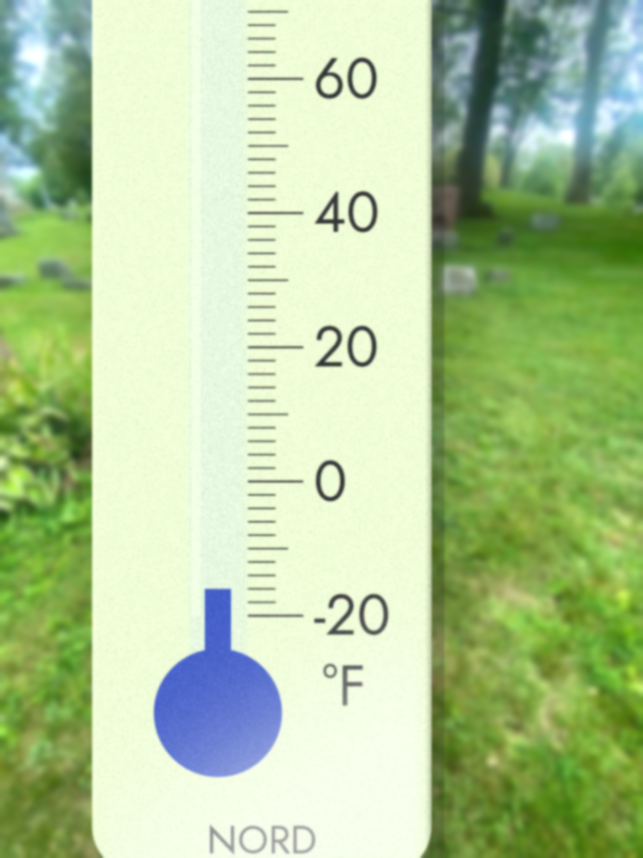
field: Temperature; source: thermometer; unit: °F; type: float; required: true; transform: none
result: -16 °F
